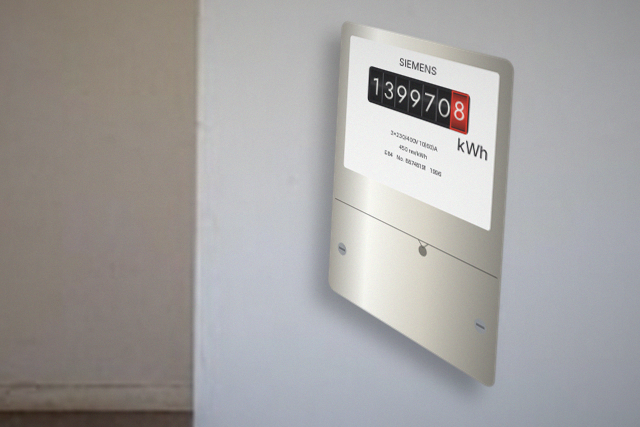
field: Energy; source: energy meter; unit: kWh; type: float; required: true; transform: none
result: 139970.8 kWh
